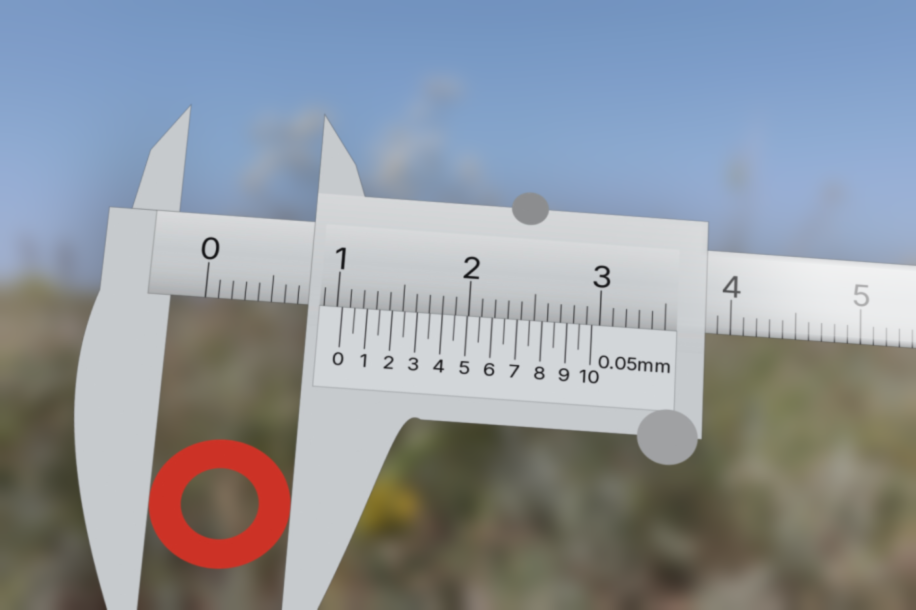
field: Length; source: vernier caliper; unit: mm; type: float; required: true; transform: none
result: 10.4 mm
